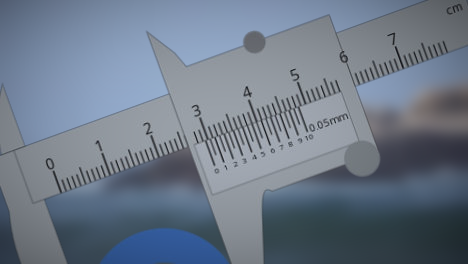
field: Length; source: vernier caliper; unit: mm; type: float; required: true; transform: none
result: 29.5 mm
